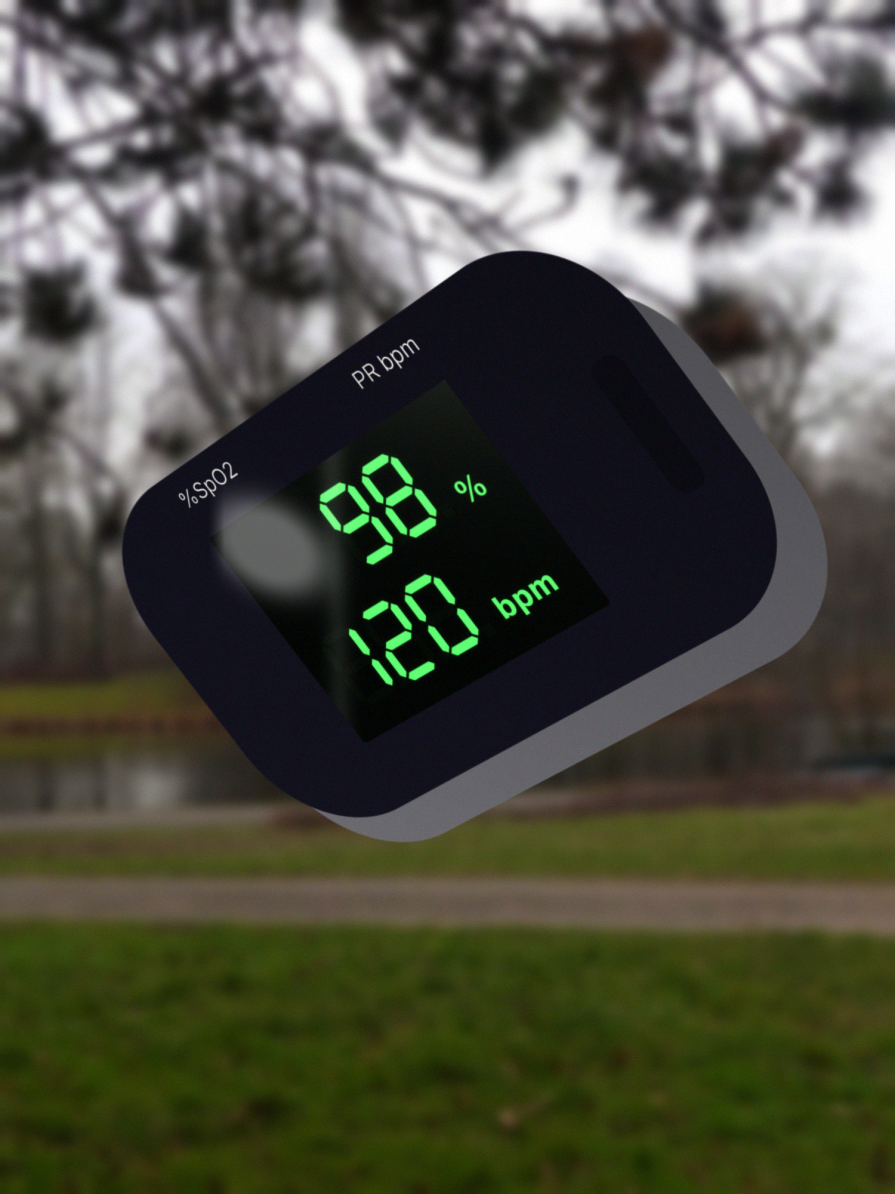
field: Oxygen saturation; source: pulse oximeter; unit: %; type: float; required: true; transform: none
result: 98 %
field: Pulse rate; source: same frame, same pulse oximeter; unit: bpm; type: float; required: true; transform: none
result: 120 bpm
